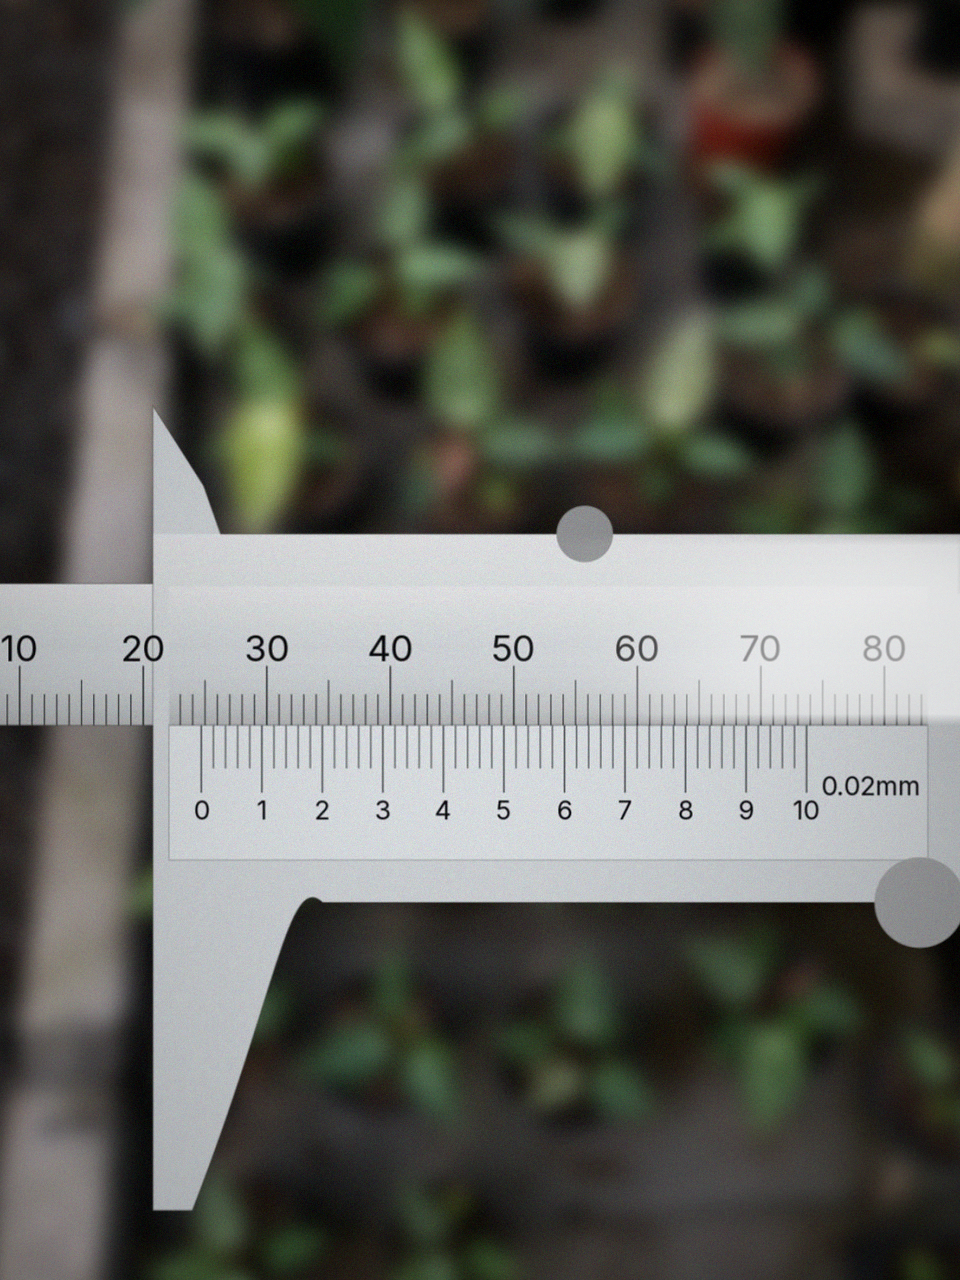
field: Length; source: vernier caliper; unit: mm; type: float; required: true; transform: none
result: 24.7 mm
